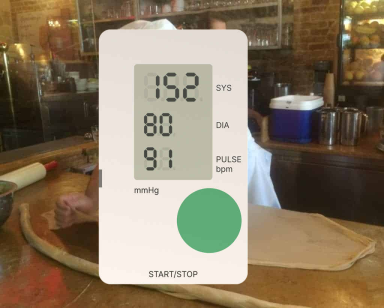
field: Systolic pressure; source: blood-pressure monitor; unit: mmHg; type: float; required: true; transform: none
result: 152 mmHg
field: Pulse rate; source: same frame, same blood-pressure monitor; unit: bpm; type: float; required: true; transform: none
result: 91 bpm
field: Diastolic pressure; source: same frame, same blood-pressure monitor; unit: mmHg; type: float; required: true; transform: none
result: 80 mmHg
